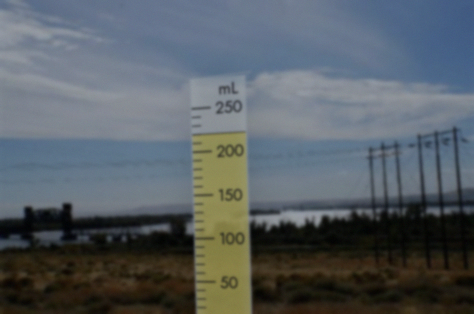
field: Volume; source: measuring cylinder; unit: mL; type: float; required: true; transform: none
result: 220 mL
